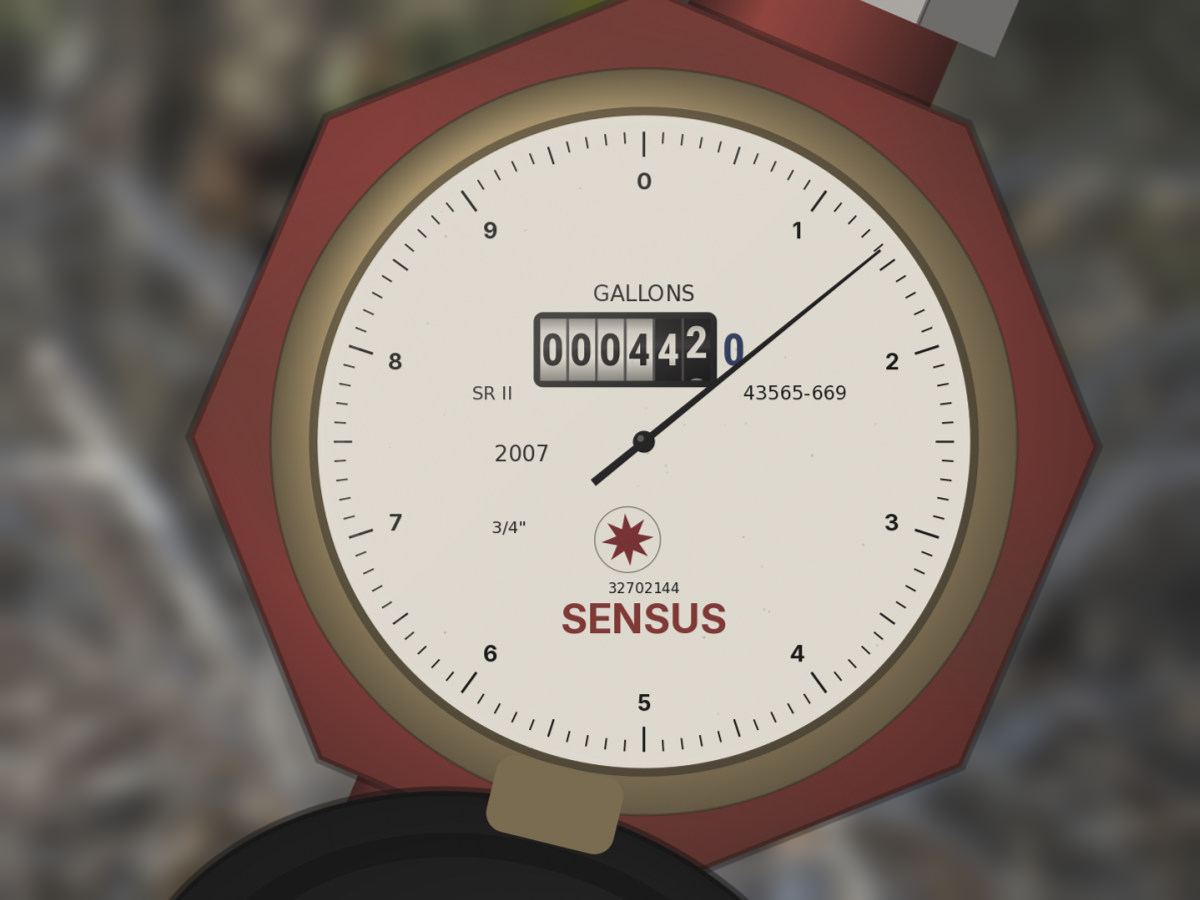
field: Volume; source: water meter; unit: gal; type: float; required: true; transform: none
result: 4421.4 gal
